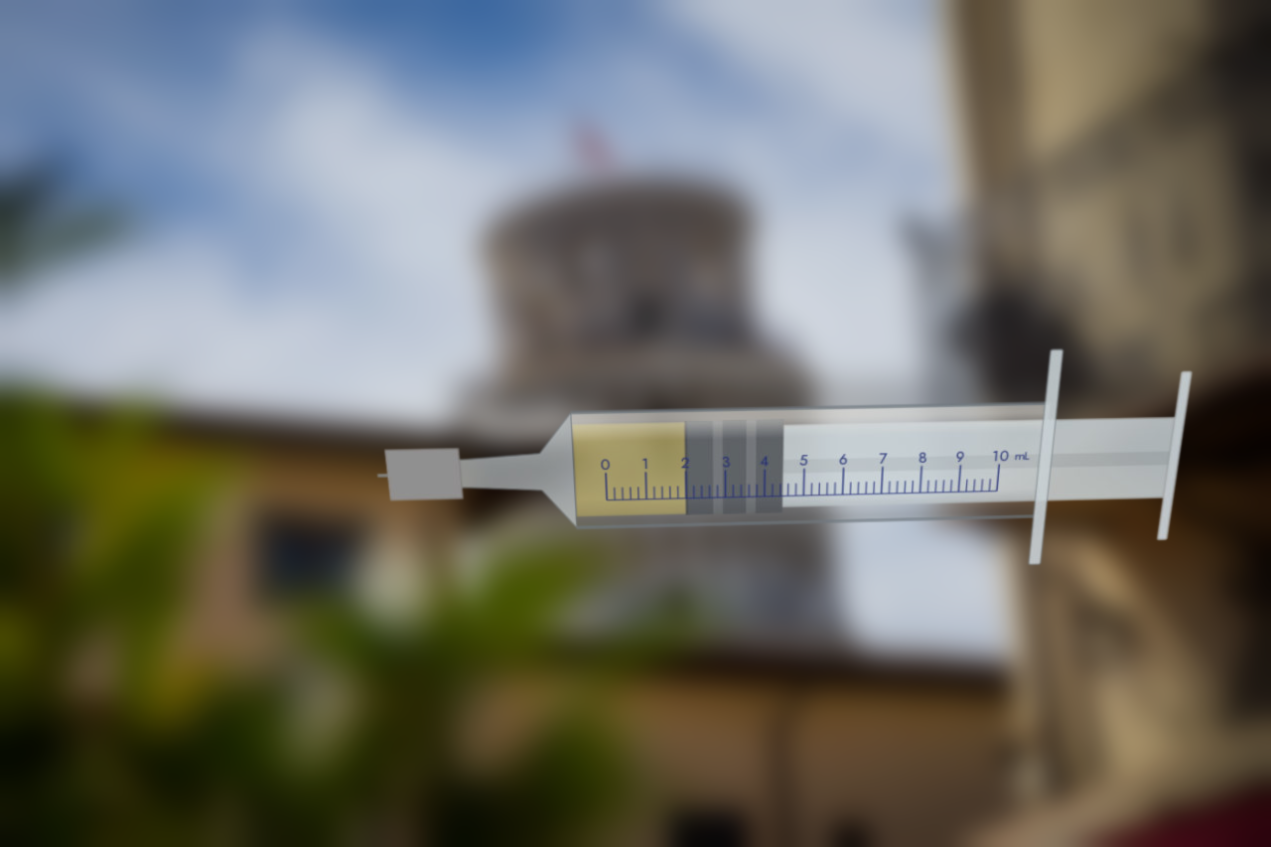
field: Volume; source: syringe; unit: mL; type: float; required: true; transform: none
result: 2 mL
